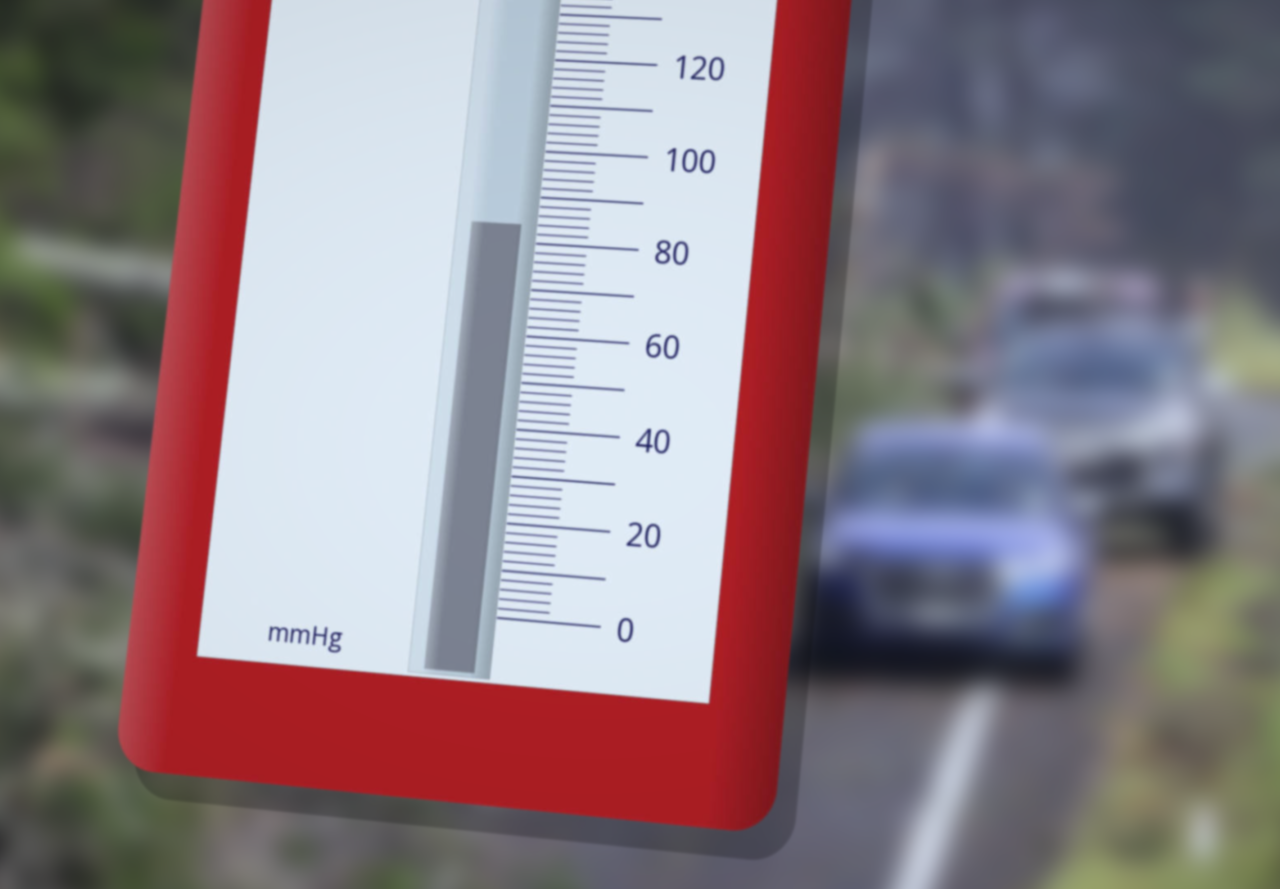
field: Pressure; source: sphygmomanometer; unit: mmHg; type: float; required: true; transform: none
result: 84 mmHg
